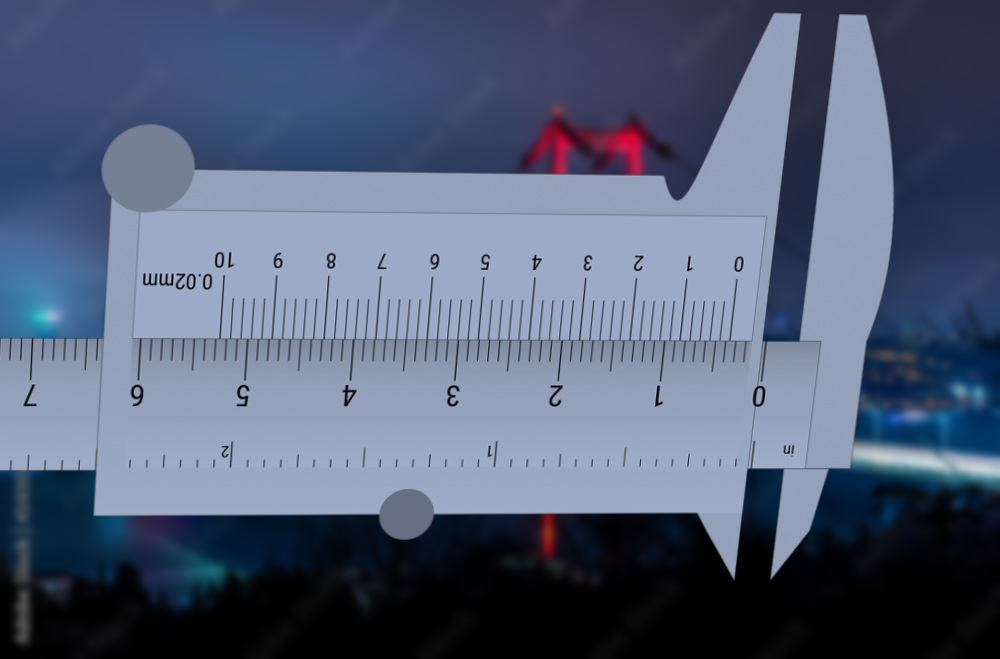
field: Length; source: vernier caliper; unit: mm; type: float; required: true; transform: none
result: 3.6 mm
